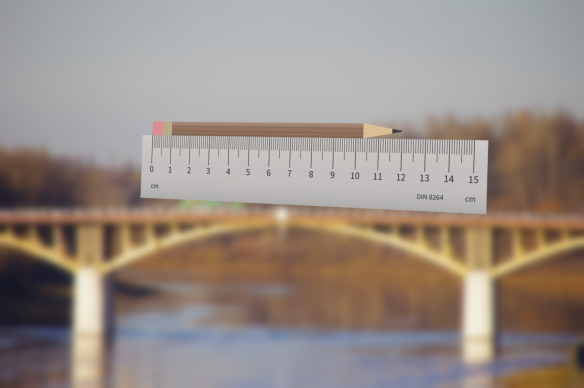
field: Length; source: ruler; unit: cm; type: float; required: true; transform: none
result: 12 cm
